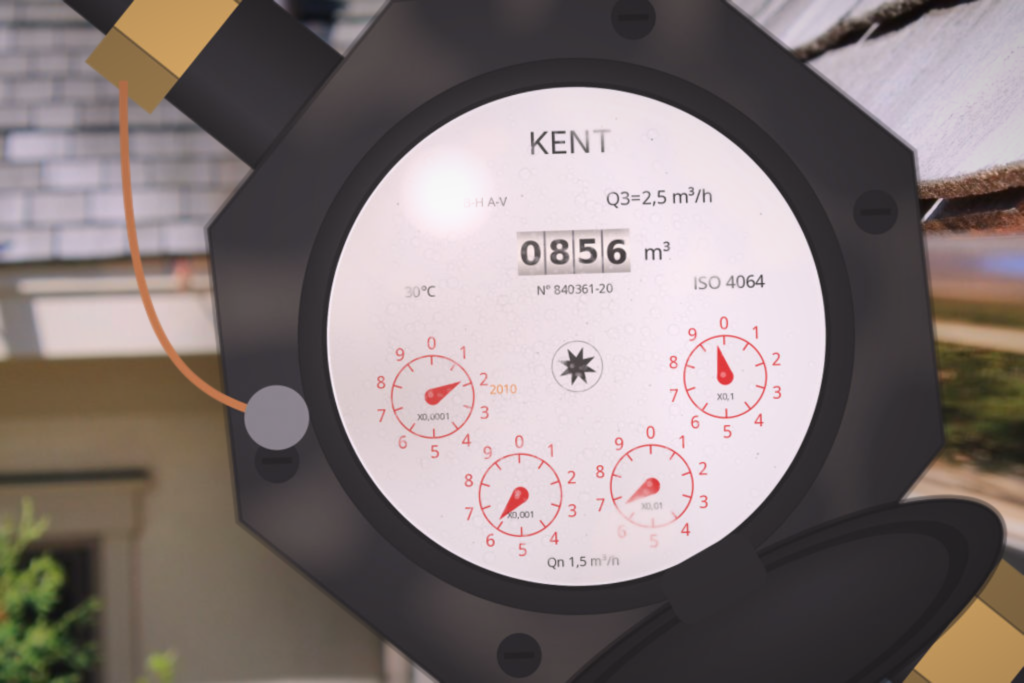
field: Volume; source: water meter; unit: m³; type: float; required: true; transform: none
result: 855.9661 m³
